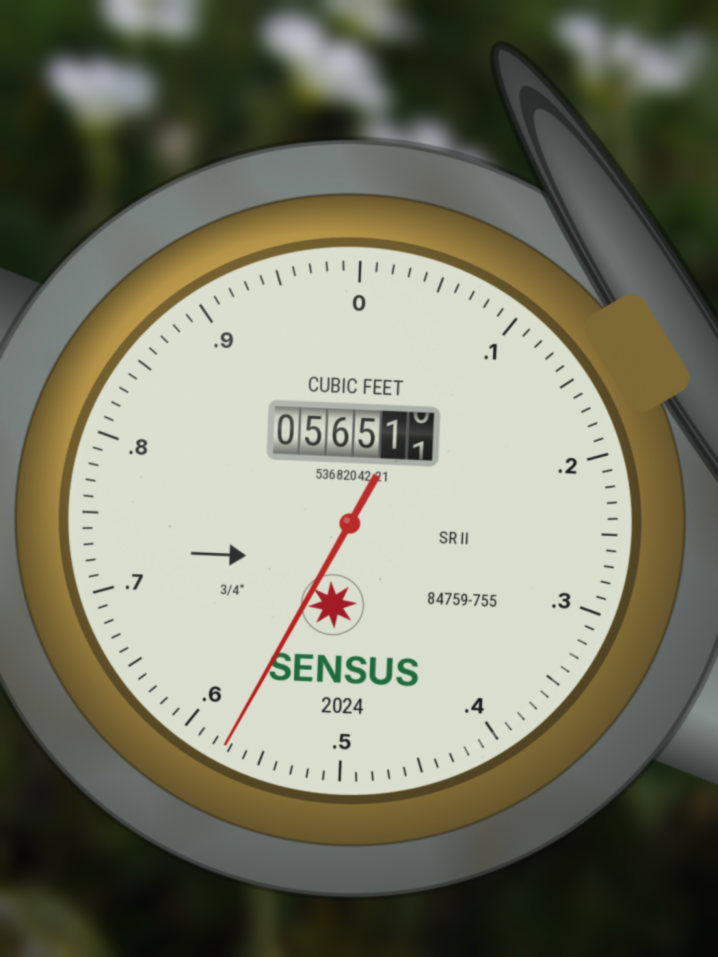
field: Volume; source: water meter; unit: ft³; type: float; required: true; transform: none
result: 56510.57 ft³
